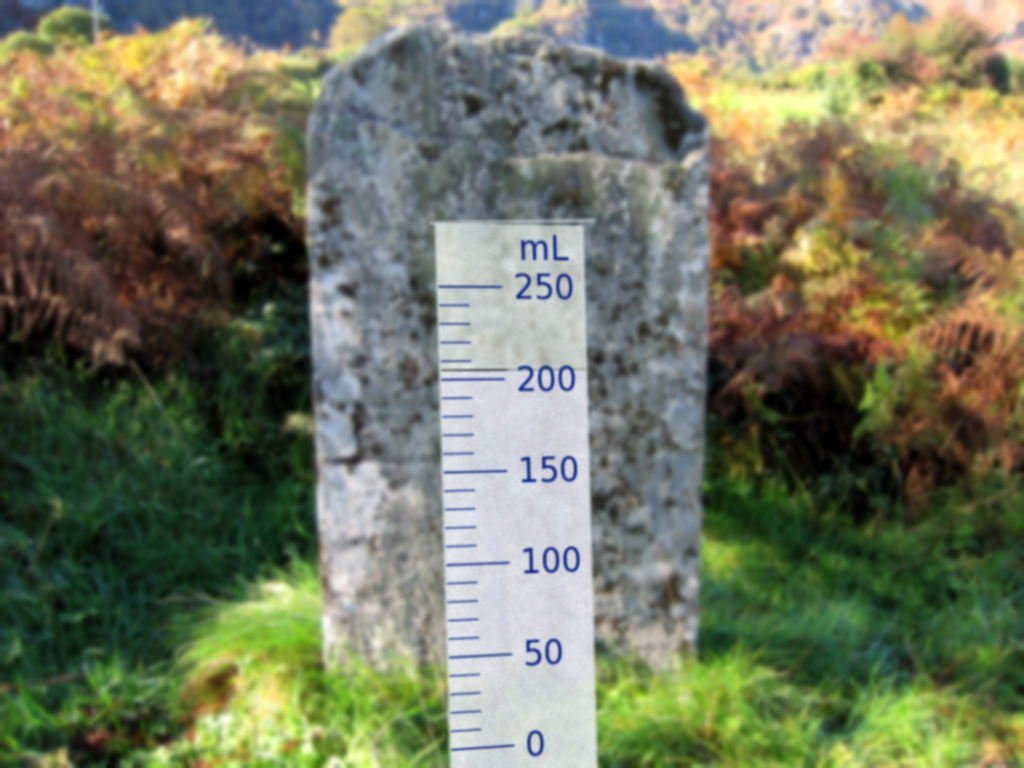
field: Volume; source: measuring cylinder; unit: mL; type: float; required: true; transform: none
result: 205 mL
